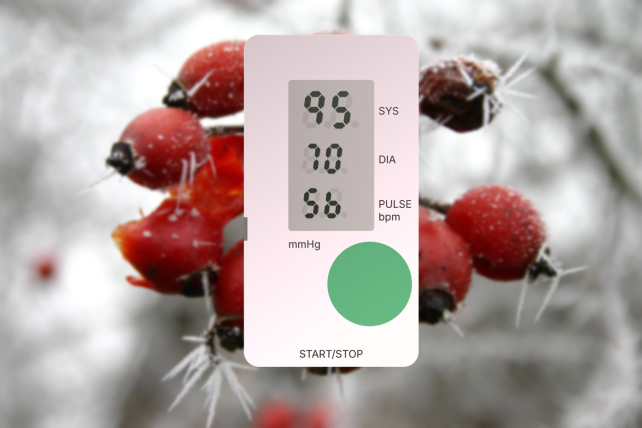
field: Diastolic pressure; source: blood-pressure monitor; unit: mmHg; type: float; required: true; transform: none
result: 70 mmHg
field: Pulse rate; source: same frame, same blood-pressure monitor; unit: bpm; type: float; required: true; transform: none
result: 56 bpm
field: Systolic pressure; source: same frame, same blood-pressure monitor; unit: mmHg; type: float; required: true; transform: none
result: 95 mmHg
